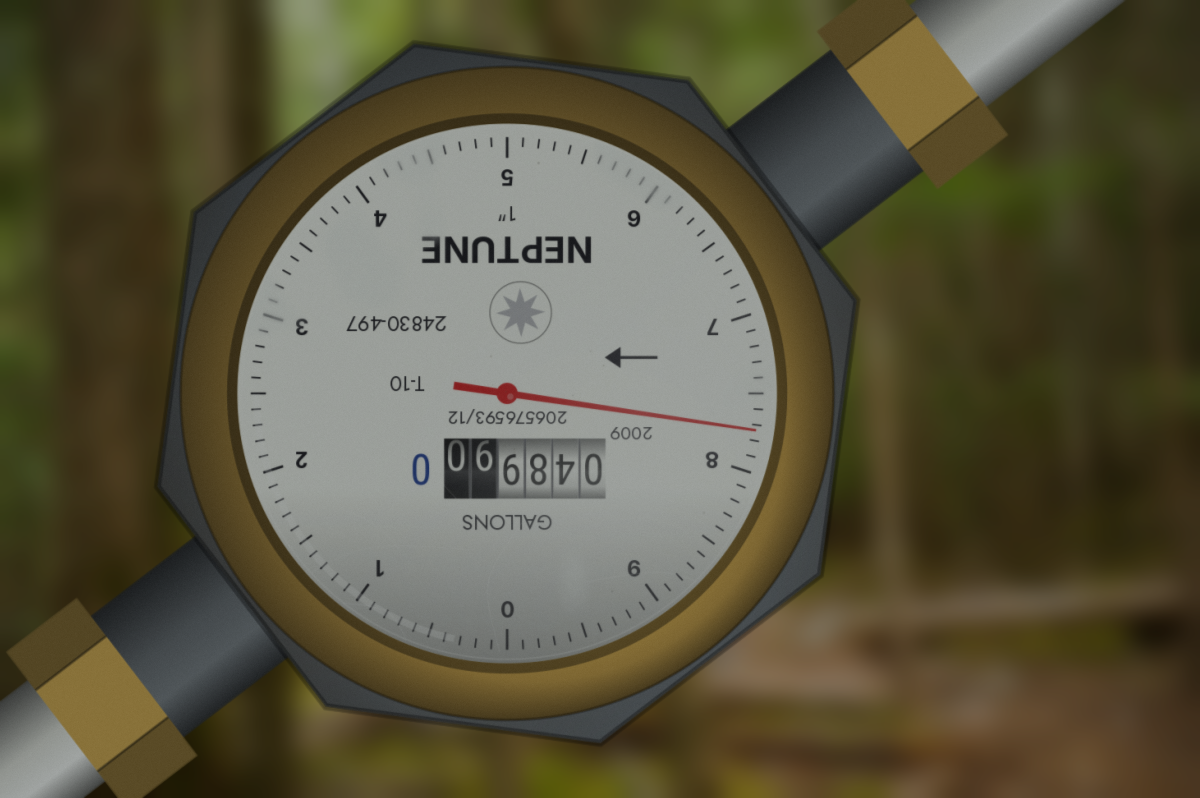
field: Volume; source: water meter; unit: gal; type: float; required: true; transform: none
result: 489897.7 gal
